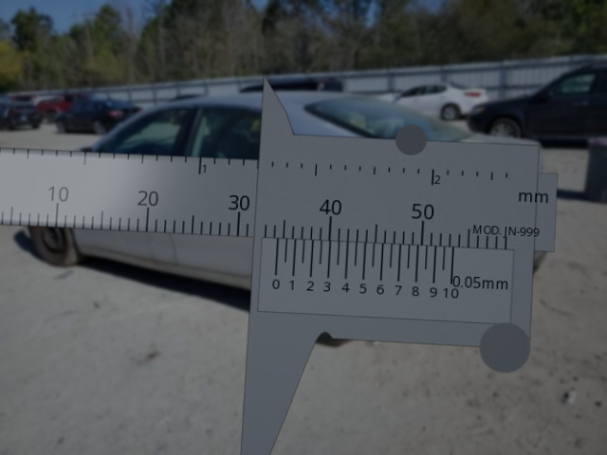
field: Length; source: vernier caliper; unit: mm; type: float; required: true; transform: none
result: 34.4 mm
